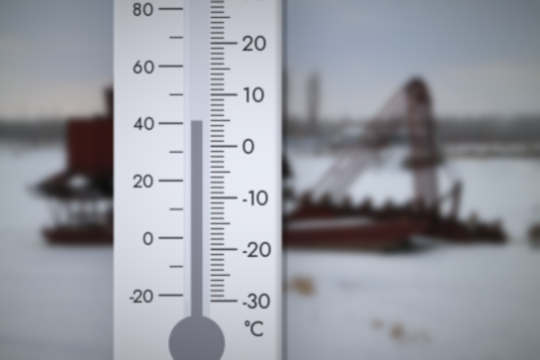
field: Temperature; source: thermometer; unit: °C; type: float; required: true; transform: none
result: 5 °C
